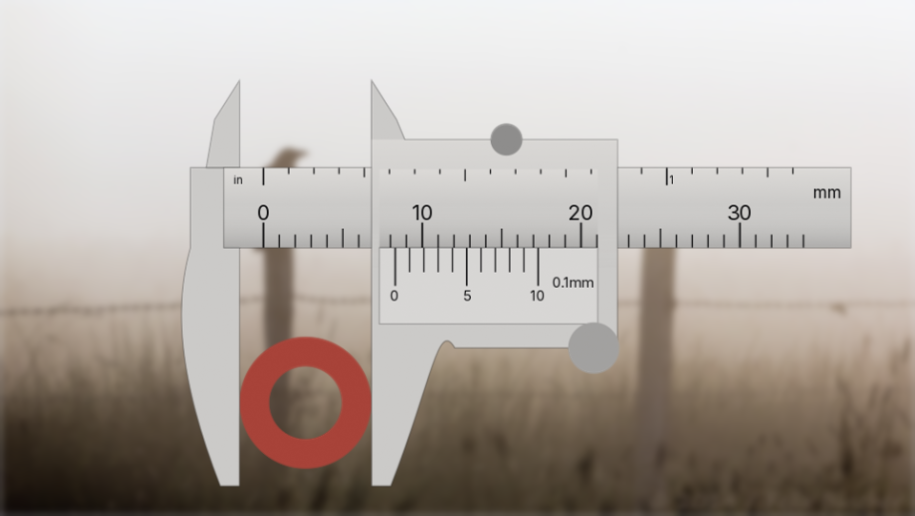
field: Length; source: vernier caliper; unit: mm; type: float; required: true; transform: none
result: 8.3 mm
